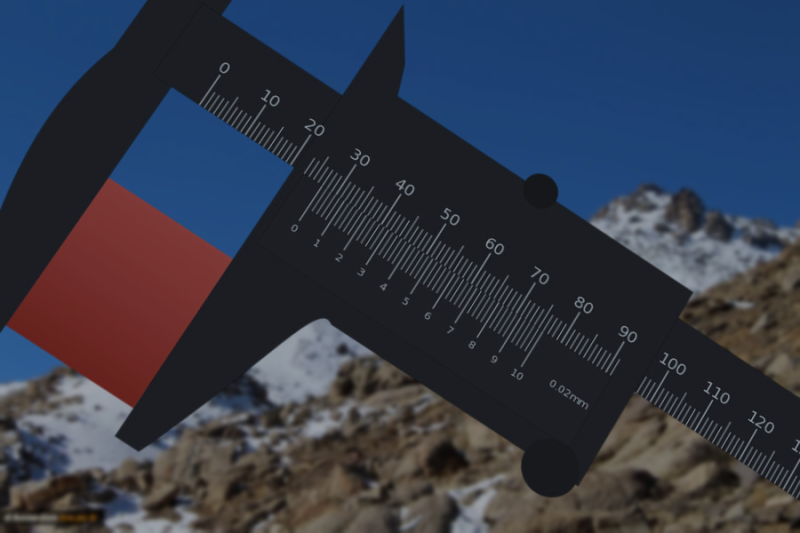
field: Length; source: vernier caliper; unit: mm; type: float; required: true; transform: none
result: 27.0 mm
